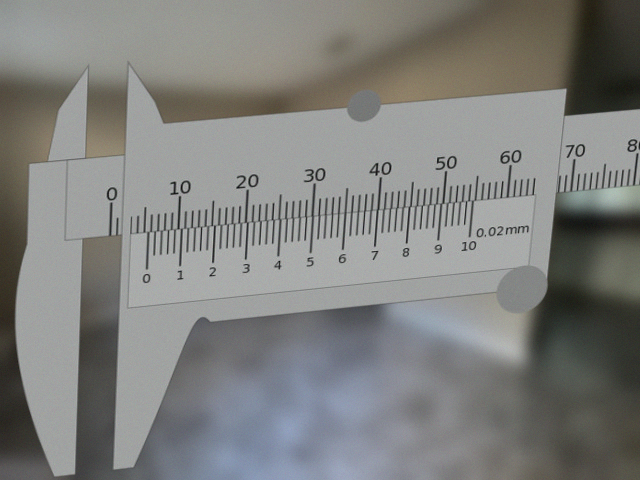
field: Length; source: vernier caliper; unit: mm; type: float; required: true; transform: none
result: 5.6 mm
